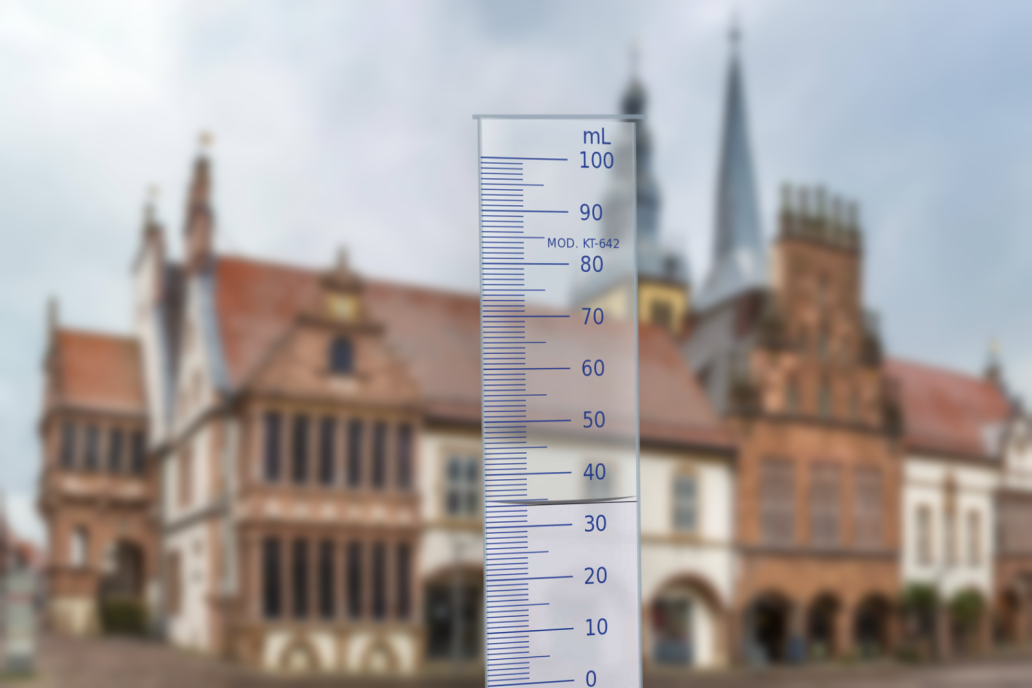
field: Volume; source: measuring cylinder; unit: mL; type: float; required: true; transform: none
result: 34 mL
